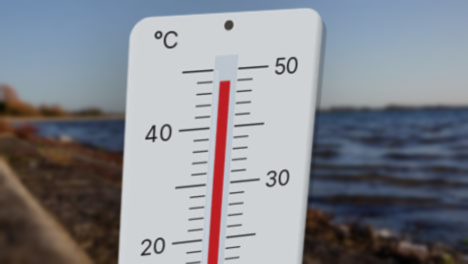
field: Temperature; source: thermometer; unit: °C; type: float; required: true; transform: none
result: 48 °C
